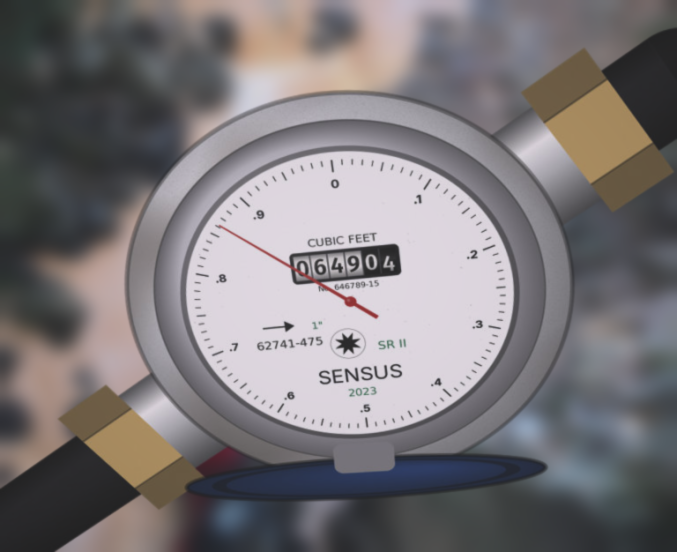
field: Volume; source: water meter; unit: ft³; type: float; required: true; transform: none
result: 64903.86 ft³
